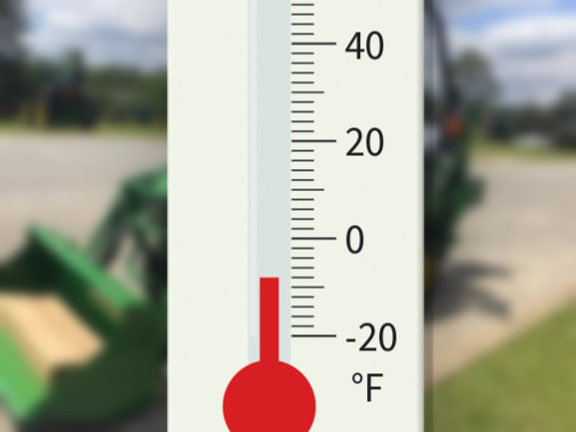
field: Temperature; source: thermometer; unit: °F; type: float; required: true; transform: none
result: -8 °F
